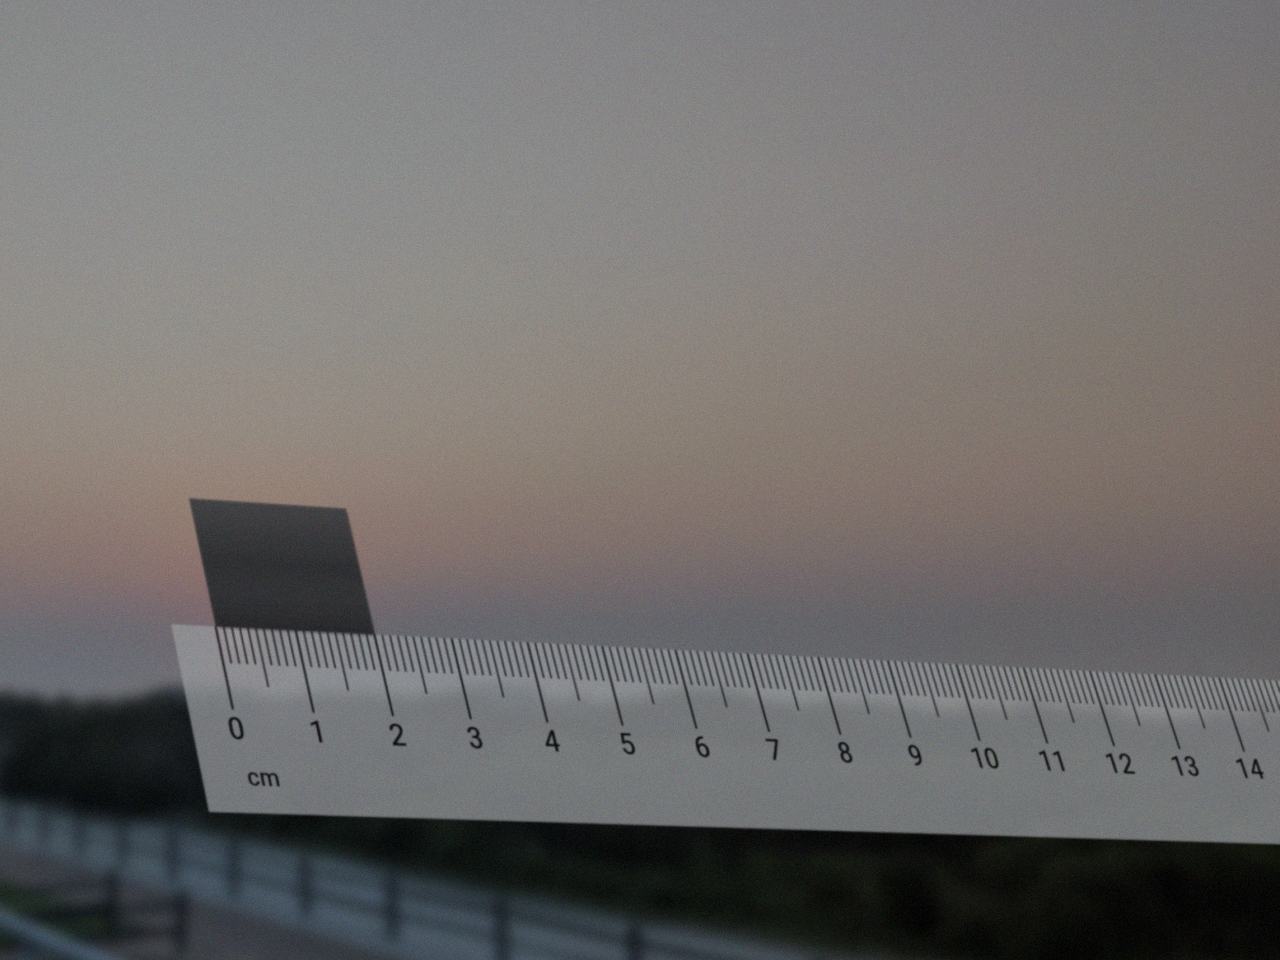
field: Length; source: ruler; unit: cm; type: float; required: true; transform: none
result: 2 cm
